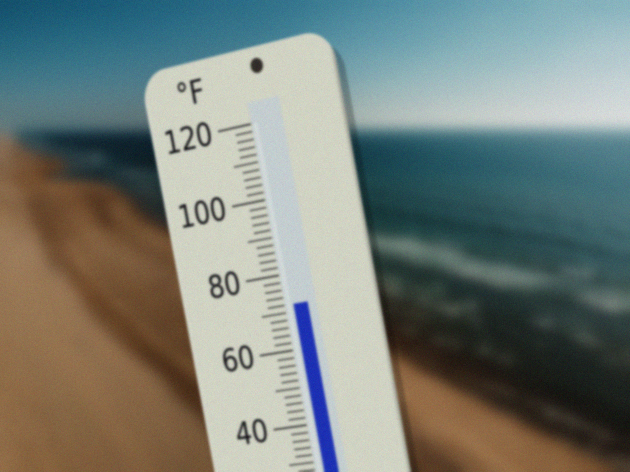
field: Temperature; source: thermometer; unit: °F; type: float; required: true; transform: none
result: 72 °F
